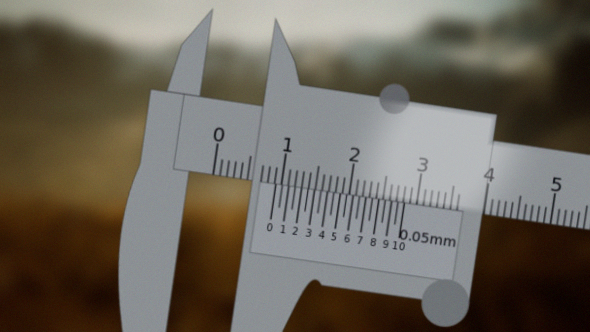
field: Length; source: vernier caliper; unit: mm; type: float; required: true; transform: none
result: 9.2 mm
